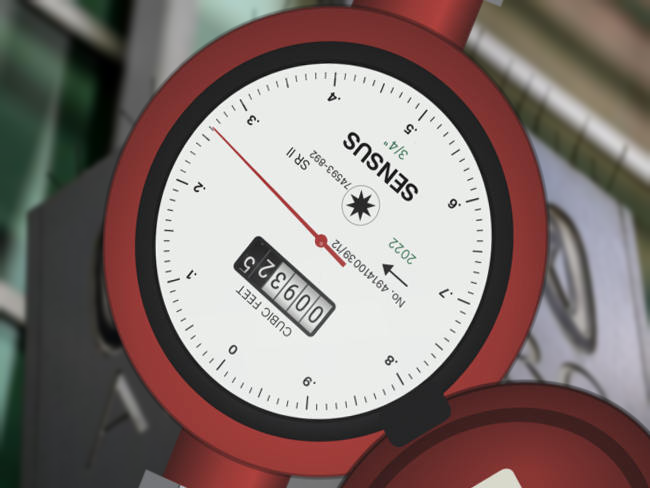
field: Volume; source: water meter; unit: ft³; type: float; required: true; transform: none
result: 9325.26 ft³
